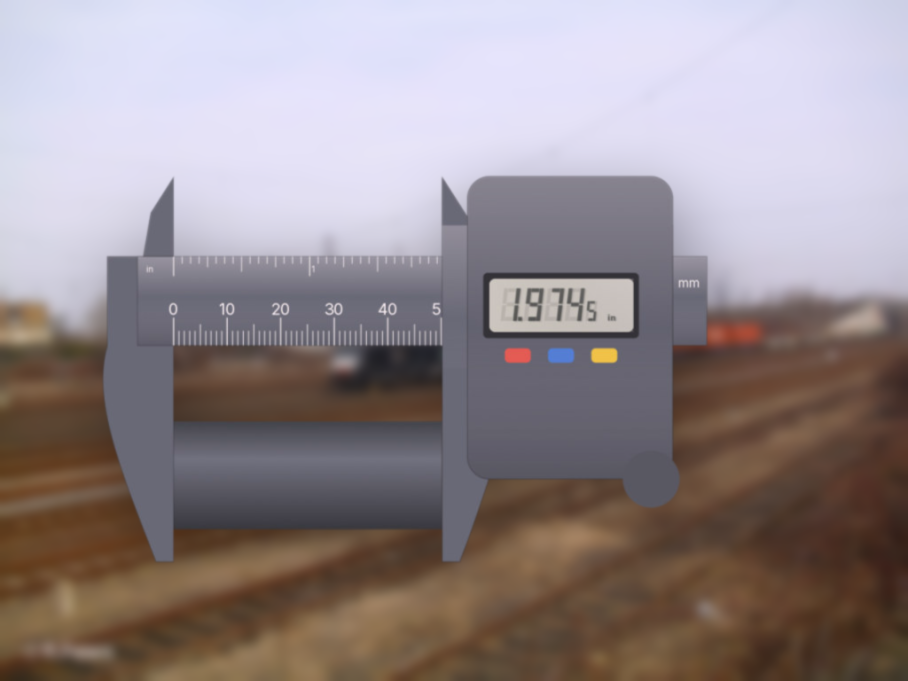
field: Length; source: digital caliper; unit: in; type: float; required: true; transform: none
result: 1.9745 in
